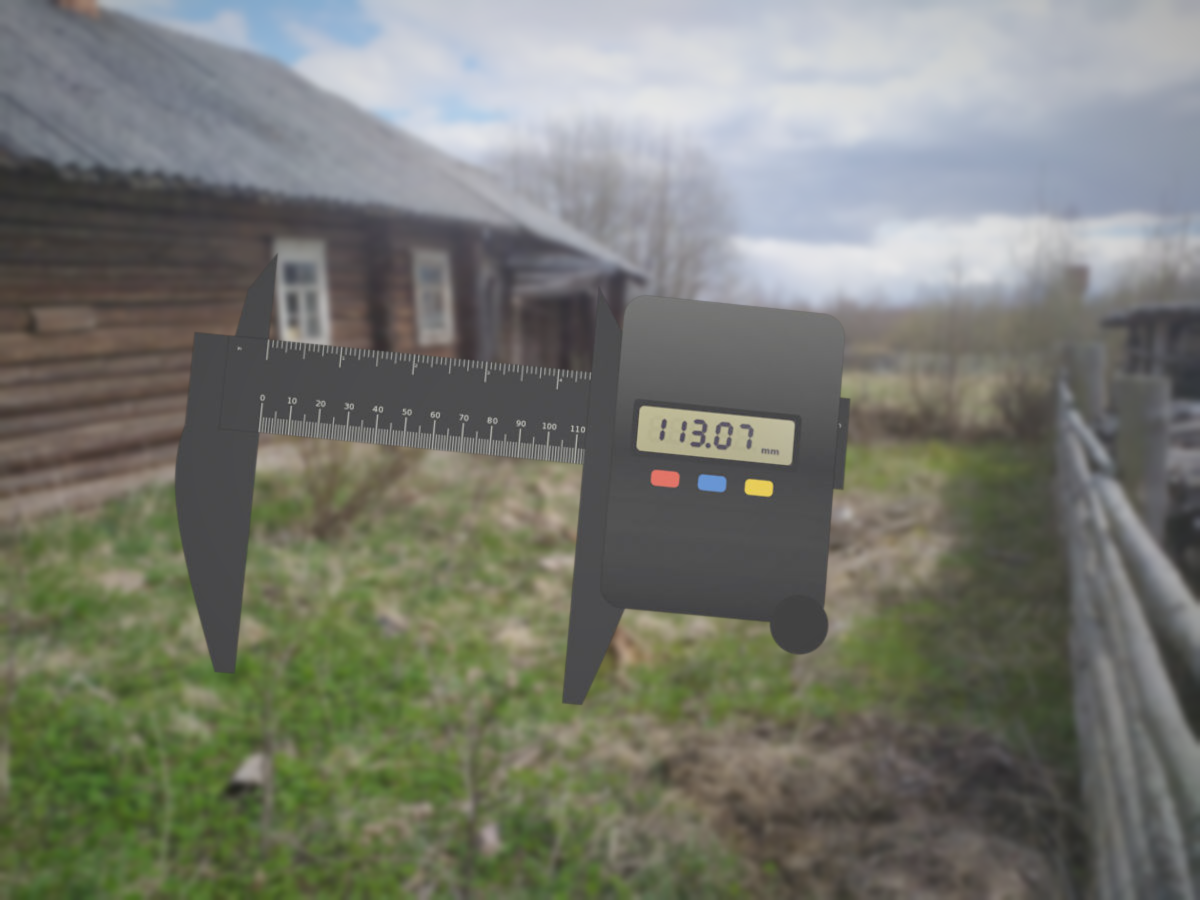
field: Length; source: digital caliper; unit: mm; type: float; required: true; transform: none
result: 113.07 mm
